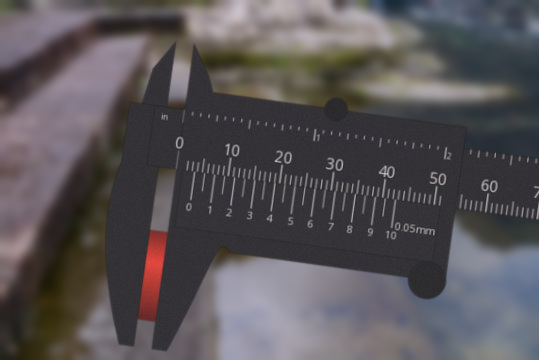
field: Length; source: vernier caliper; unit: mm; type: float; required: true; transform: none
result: 3.5 mm
